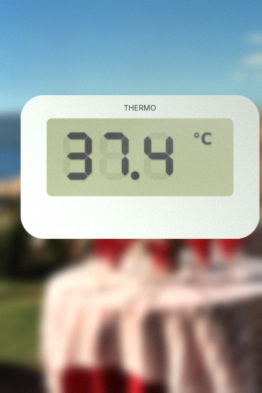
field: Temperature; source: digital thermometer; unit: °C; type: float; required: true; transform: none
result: 37.4 °C
